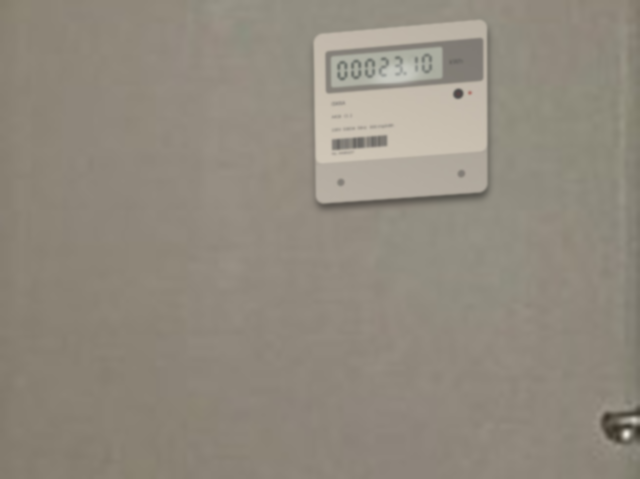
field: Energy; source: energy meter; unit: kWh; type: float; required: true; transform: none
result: 23.10 kWh
